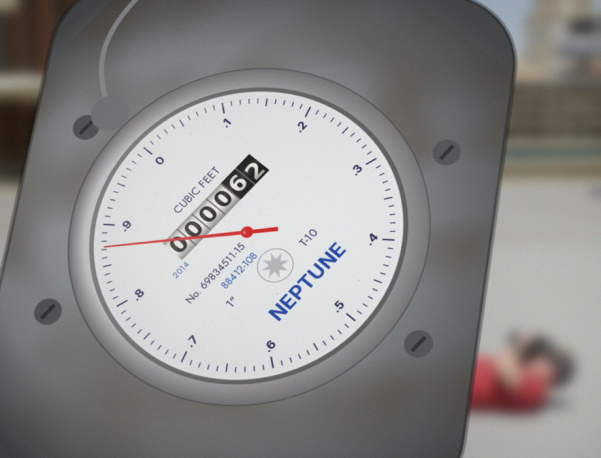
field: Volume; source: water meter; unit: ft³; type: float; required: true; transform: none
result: 61.87 ft³
